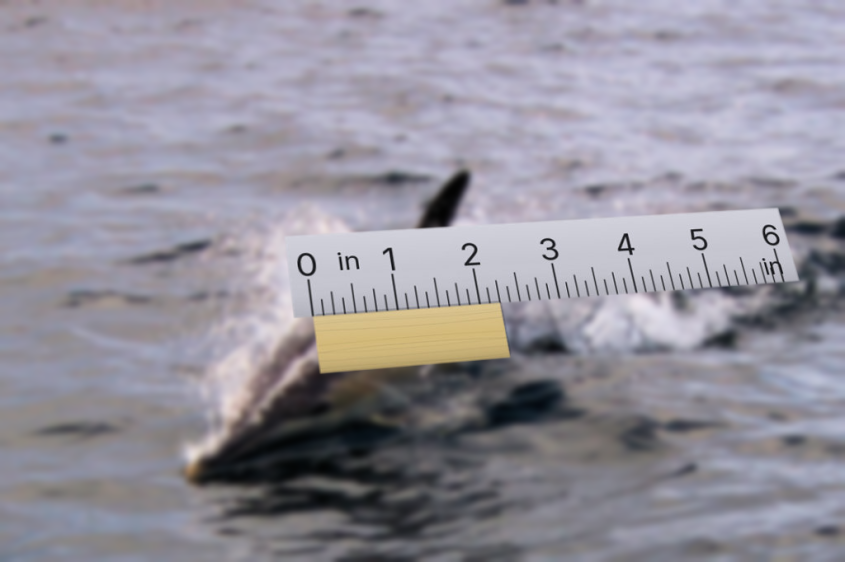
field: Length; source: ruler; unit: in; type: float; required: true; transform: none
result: 2.25 in
